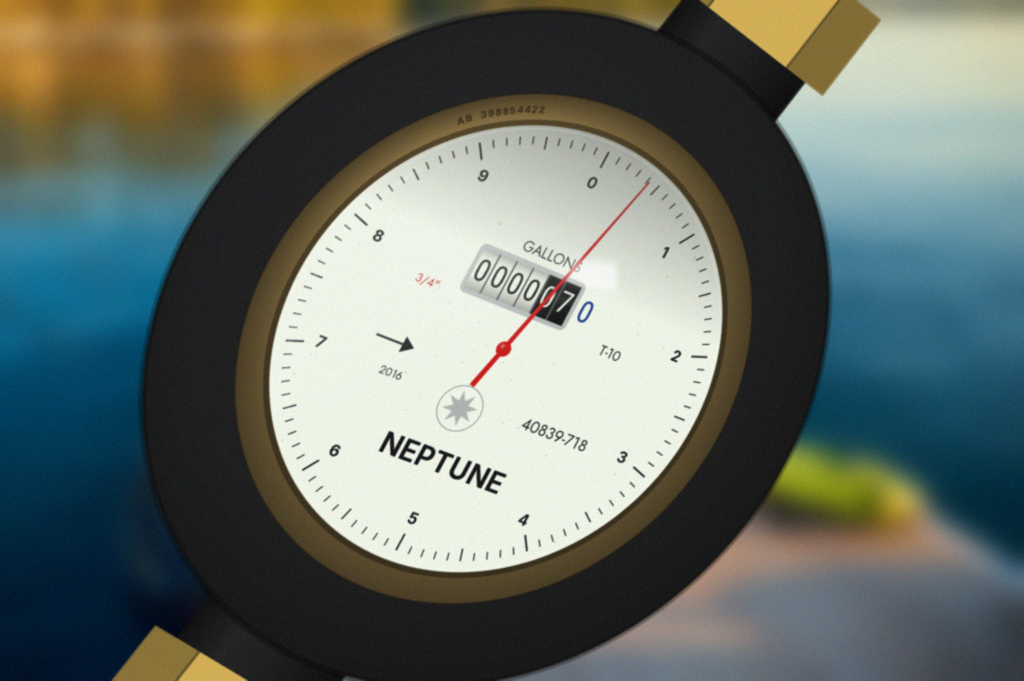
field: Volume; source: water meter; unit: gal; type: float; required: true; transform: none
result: 70.4 gal
